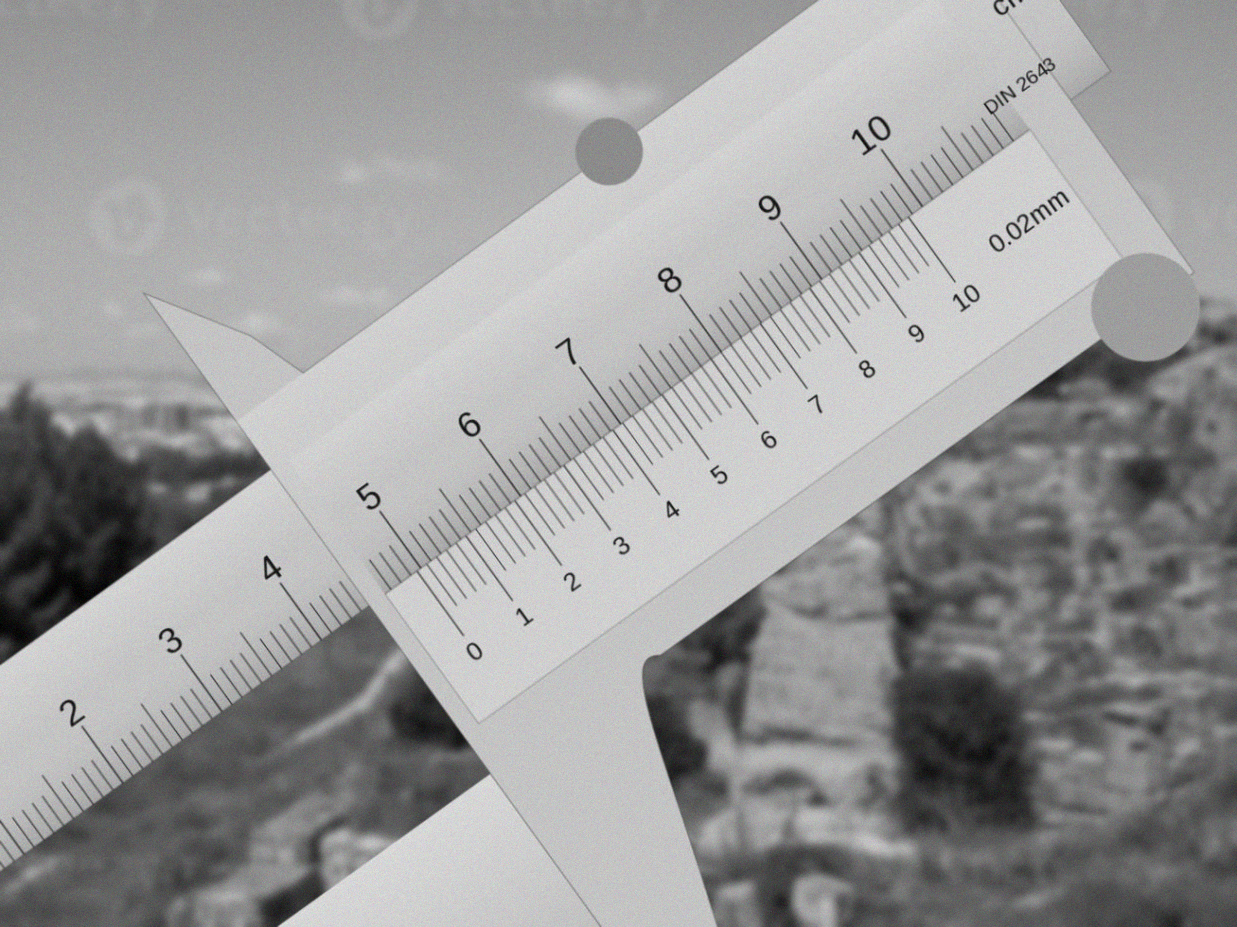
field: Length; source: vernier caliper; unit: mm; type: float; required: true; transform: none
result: 49.6 mm
